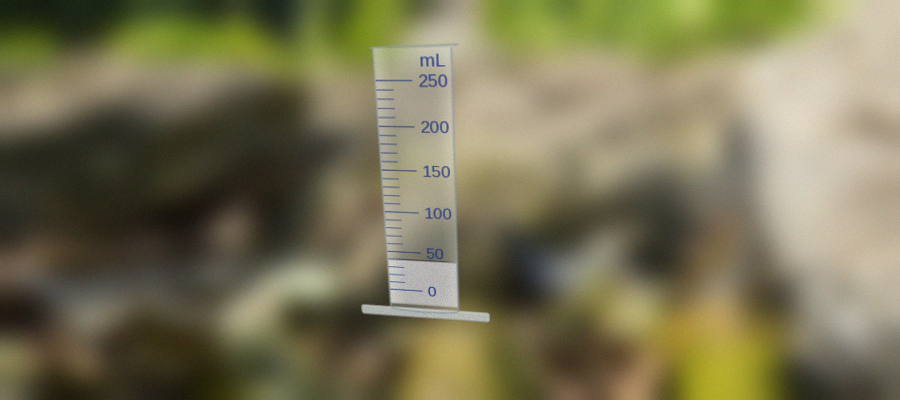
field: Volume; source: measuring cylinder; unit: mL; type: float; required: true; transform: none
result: 40 mL
